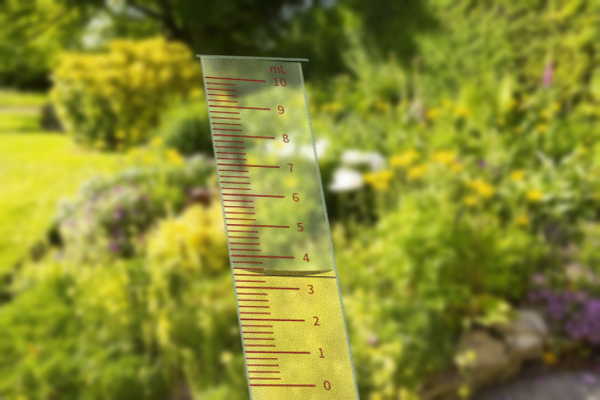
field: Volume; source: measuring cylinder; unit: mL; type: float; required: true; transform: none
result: 3.4 mL
